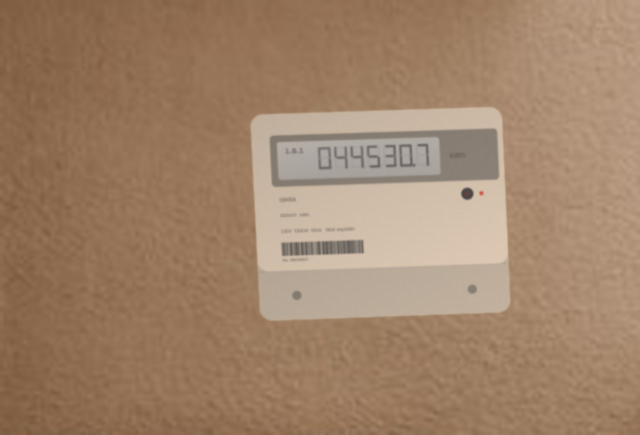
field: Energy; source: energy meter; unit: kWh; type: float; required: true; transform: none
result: 44530.7 kWh
